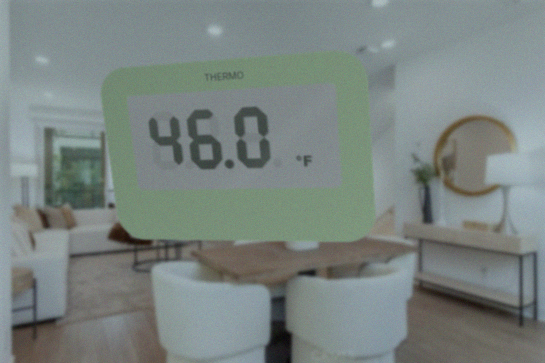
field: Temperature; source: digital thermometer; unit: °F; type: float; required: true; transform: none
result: 46.0 °F
